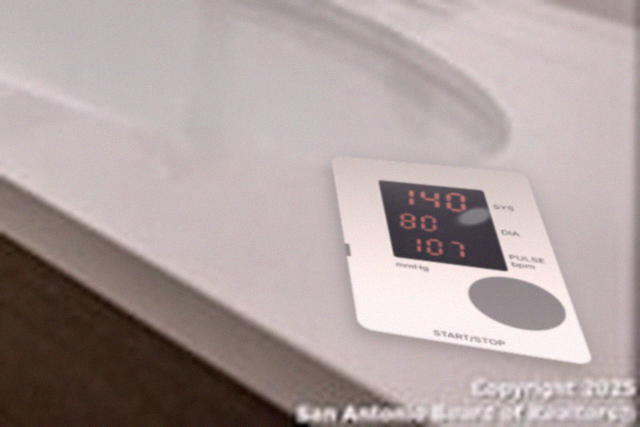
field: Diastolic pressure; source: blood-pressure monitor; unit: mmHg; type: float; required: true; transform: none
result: 80 mmHg
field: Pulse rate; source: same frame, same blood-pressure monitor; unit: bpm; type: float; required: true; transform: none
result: 107 bpm
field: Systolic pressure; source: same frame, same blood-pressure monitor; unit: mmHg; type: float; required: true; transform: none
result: 140 mmHg
